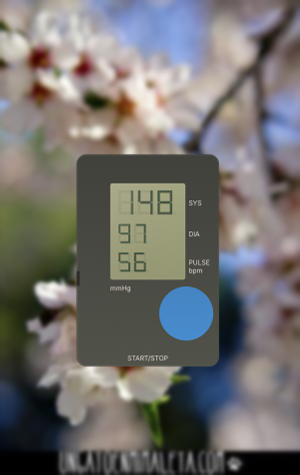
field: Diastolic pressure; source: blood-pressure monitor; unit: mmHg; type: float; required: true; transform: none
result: 97 mmHg
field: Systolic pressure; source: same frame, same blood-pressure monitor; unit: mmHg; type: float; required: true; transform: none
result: 148 mmHg
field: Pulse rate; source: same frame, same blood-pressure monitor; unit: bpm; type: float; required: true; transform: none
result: 56 bpm
